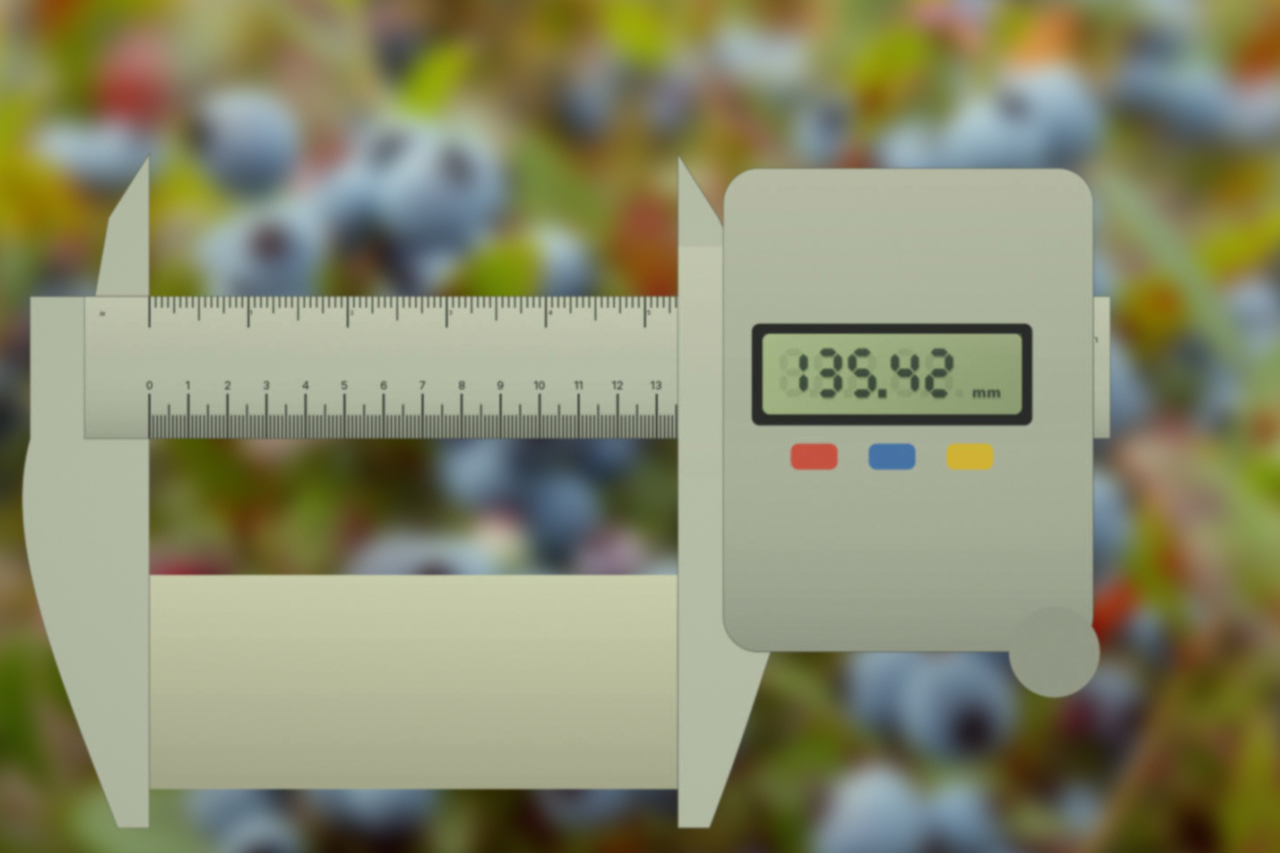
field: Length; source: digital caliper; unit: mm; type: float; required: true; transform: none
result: 135.42 mm
